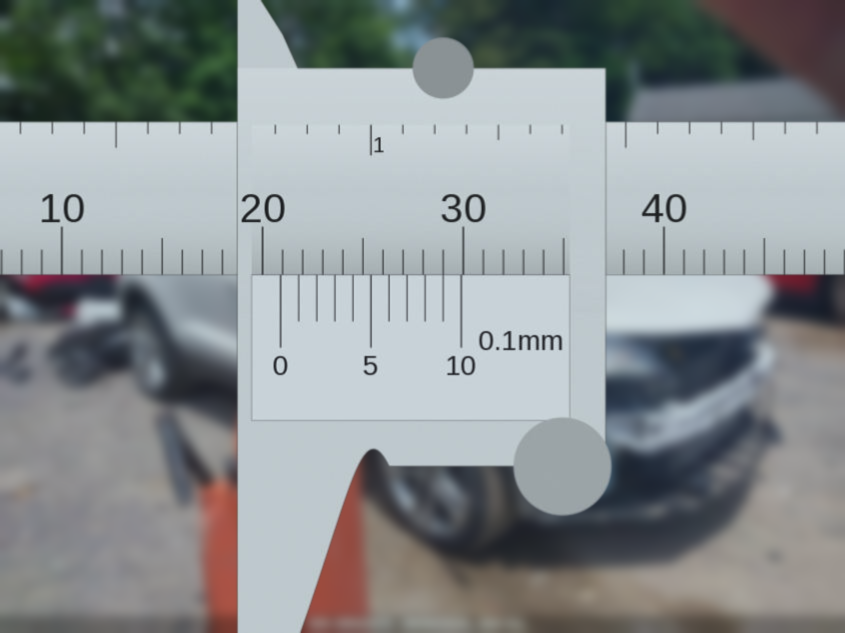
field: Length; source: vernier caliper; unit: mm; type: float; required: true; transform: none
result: 20.9 mm
